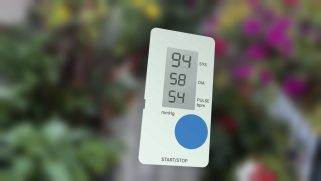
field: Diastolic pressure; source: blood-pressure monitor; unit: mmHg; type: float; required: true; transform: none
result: 58 mmHg
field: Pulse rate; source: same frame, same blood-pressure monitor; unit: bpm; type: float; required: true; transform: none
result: 54 bpm
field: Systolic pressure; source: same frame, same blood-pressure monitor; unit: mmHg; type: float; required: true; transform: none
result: 94 mmHg
